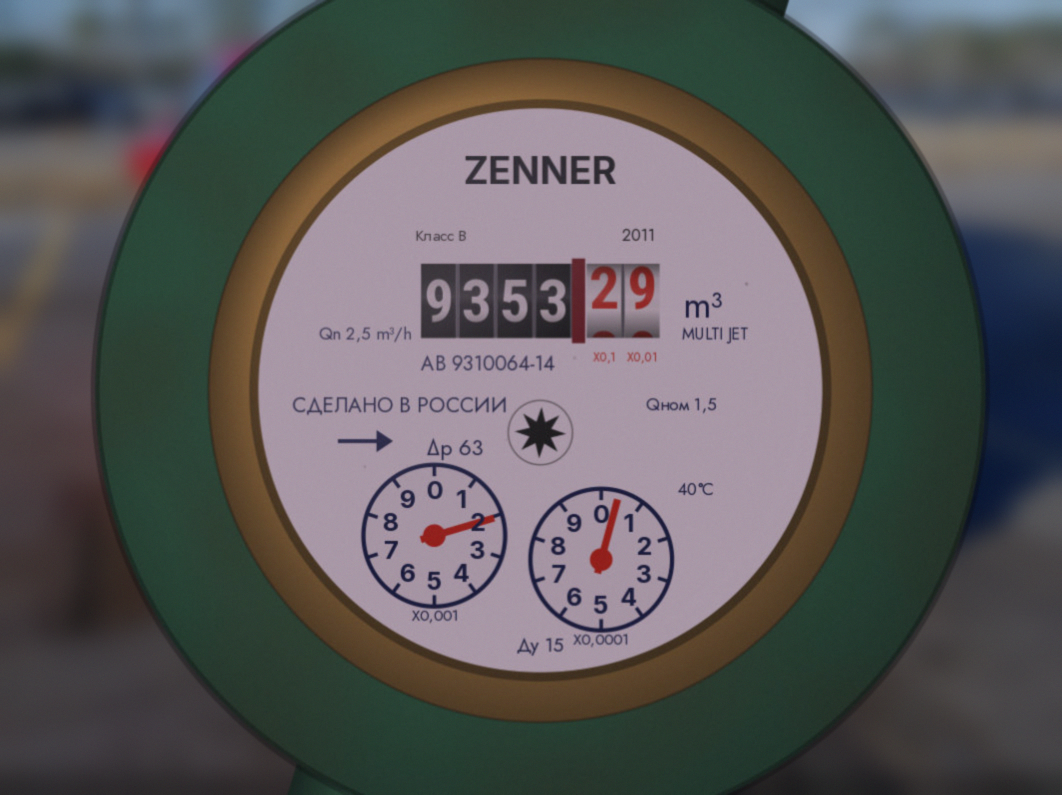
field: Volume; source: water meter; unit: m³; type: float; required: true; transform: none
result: 9353.2920 m³
